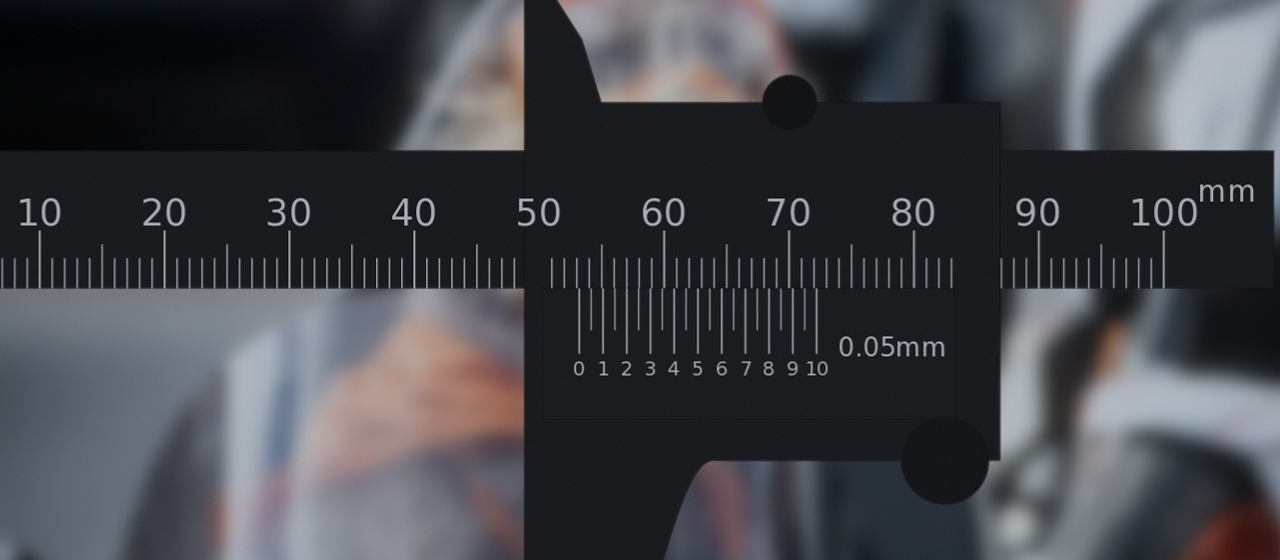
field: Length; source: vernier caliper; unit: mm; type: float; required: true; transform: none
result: 53.2 mm
